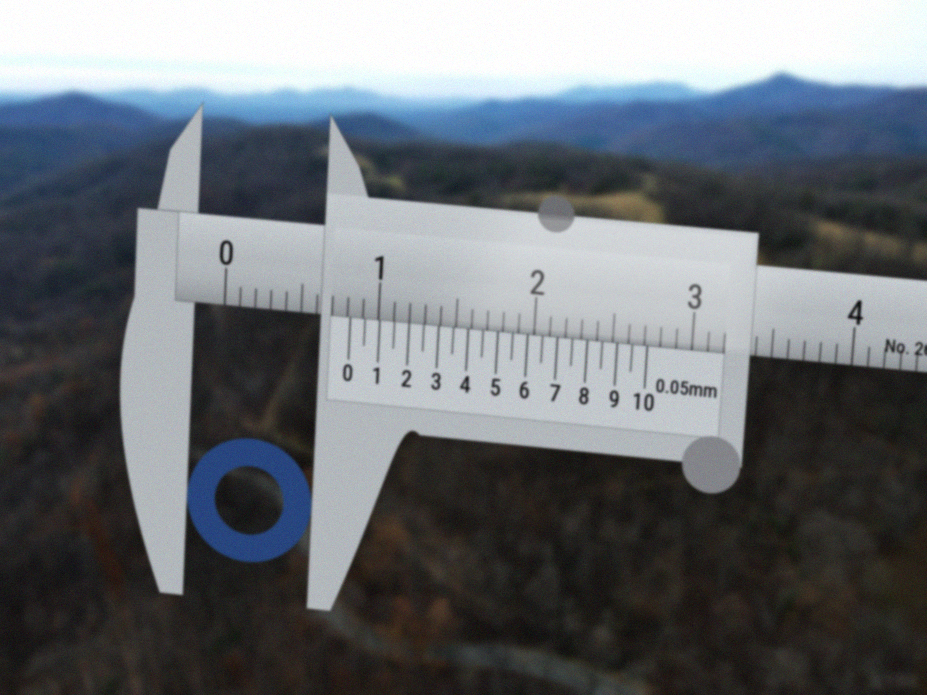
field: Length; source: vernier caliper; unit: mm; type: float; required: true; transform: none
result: 8.2 mm
